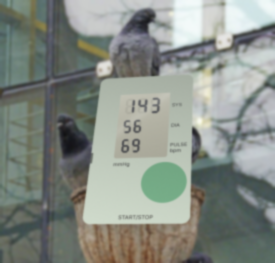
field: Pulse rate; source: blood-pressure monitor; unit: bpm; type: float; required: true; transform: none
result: 69 bpm
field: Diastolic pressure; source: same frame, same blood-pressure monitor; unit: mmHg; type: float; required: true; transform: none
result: 56 mmHg
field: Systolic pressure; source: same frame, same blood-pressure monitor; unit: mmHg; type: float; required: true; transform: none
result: 143 mmHg
